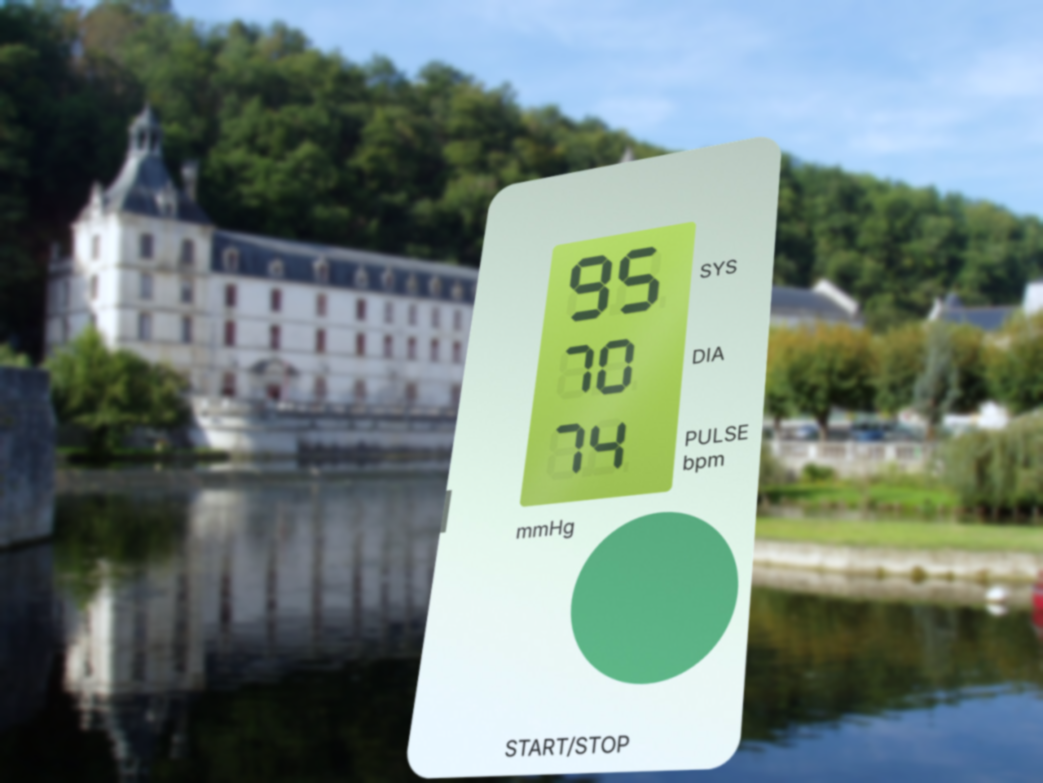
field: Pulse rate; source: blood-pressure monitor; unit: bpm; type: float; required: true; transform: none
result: 74 bpm
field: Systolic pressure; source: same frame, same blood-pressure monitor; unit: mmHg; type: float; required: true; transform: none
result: 95 mmHg
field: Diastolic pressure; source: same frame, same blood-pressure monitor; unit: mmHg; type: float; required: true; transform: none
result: 70 mmHg
